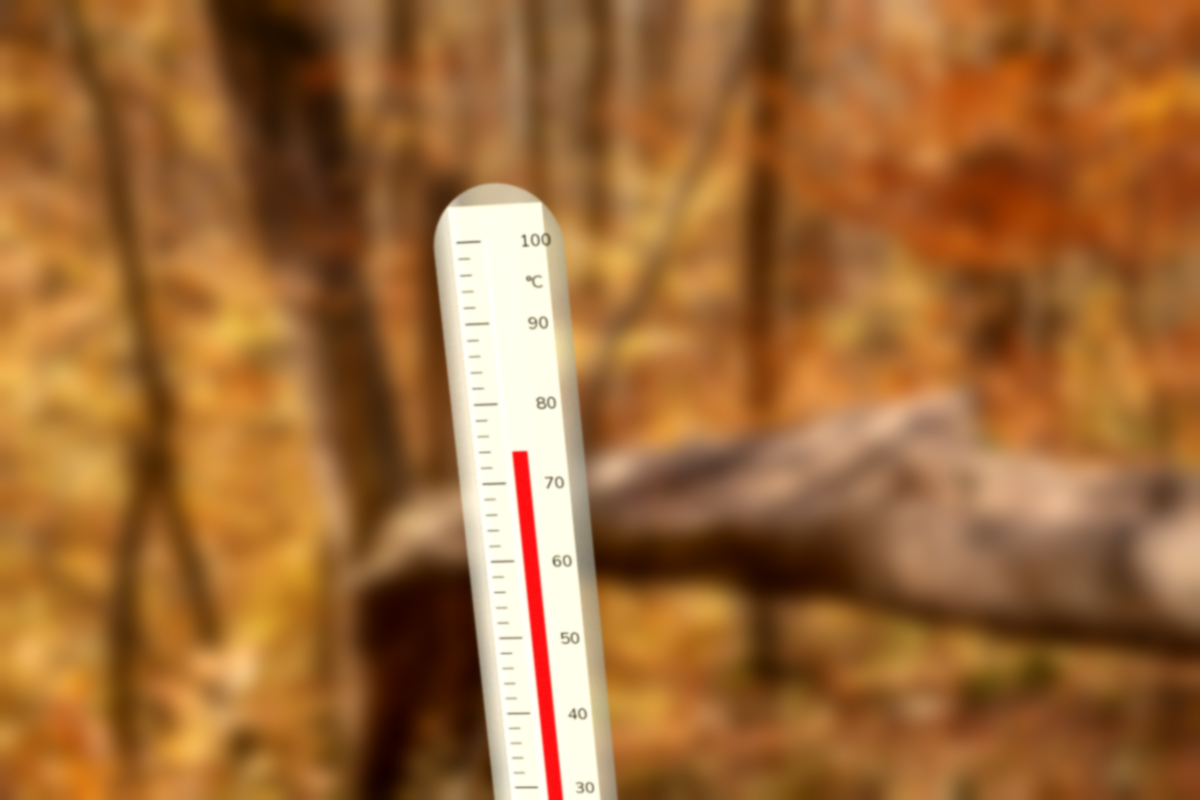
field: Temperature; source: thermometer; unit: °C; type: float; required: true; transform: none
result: 74 °C
